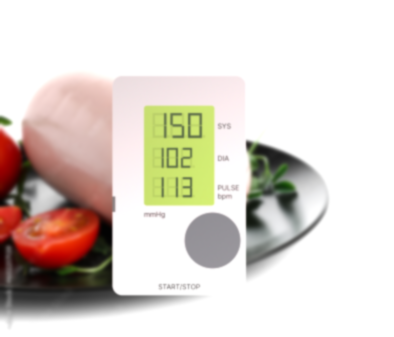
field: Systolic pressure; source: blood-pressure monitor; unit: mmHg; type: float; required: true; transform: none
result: 150 mmHg
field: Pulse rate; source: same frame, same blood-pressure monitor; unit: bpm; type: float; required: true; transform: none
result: 113 bpm
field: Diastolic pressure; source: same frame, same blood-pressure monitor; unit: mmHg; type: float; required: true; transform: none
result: 102 mmHg
